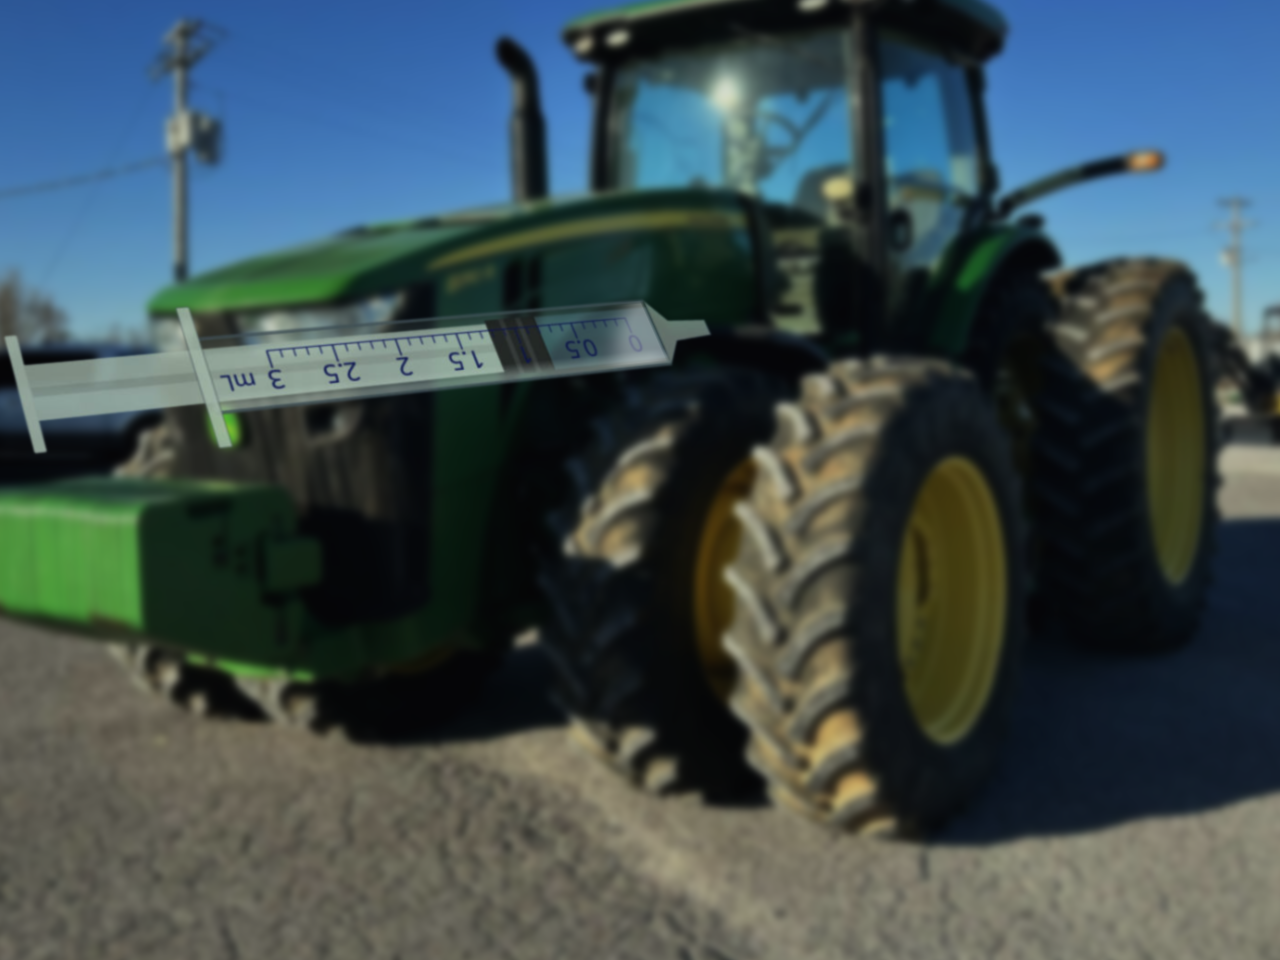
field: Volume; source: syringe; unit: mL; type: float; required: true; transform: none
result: 0.8 mL
